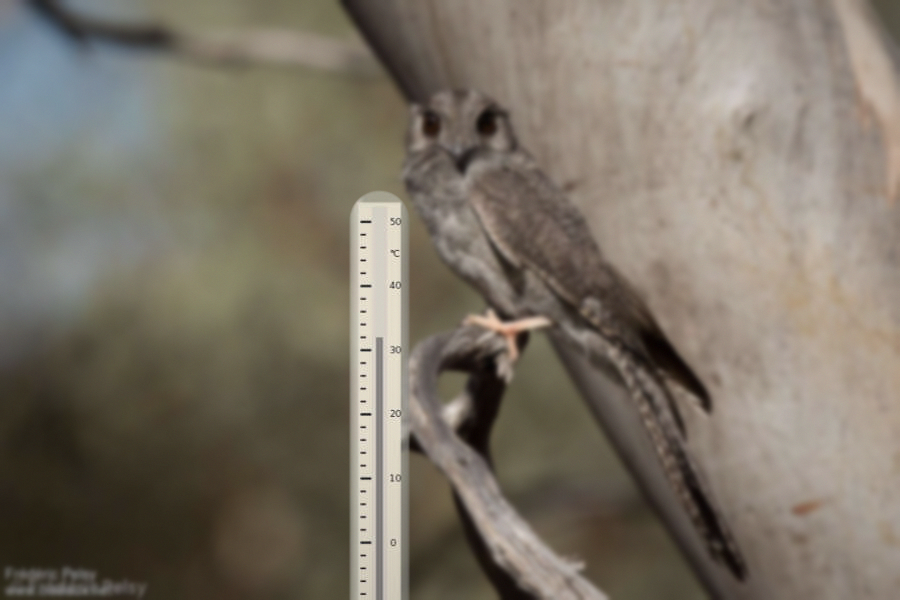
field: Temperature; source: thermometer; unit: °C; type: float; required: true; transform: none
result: 32 °C
